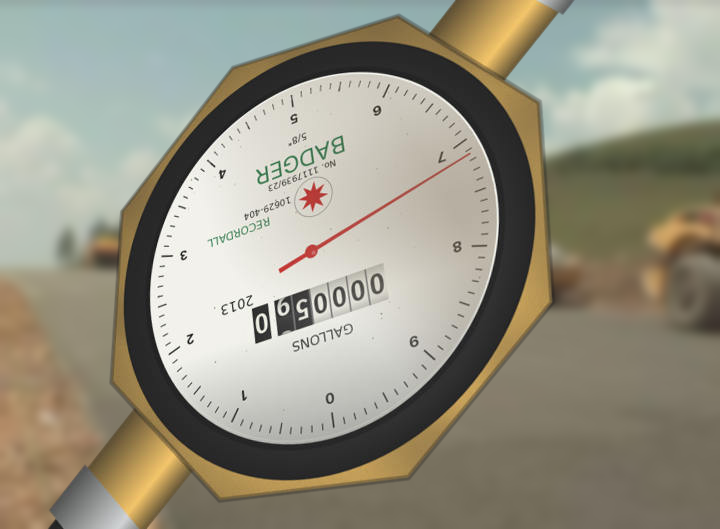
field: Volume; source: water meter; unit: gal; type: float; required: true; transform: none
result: 587.1 gal
